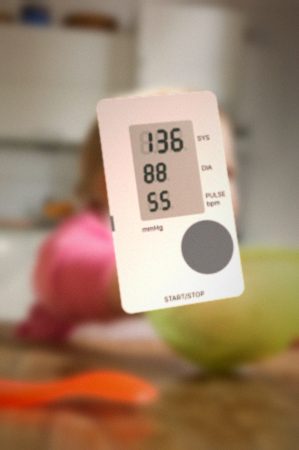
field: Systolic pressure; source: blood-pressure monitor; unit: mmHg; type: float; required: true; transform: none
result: 136 mmHg
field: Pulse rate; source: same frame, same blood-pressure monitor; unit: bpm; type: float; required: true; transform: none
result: 55 bpm
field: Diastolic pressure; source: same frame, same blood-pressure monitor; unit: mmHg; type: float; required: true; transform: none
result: 88 mmHg
